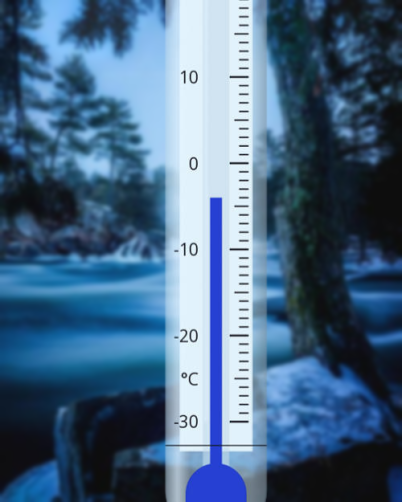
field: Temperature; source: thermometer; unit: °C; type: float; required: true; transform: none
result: -4 °C
